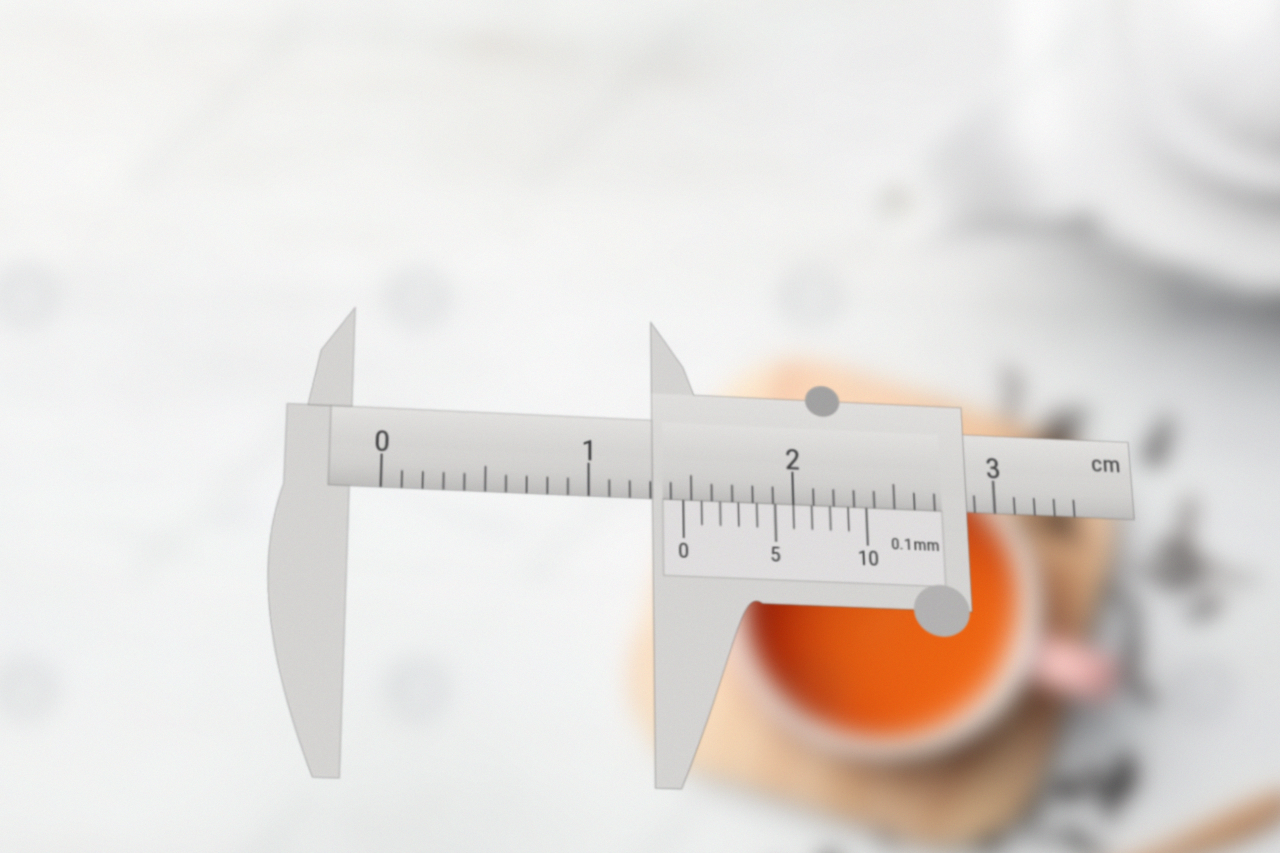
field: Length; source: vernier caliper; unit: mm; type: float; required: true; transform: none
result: 14.6 mm
